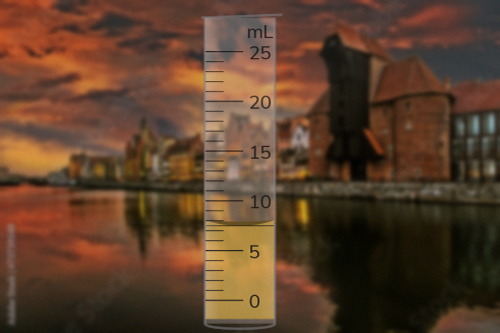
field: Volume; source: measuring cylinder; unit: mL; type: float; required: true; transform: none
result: 7.5 mL
